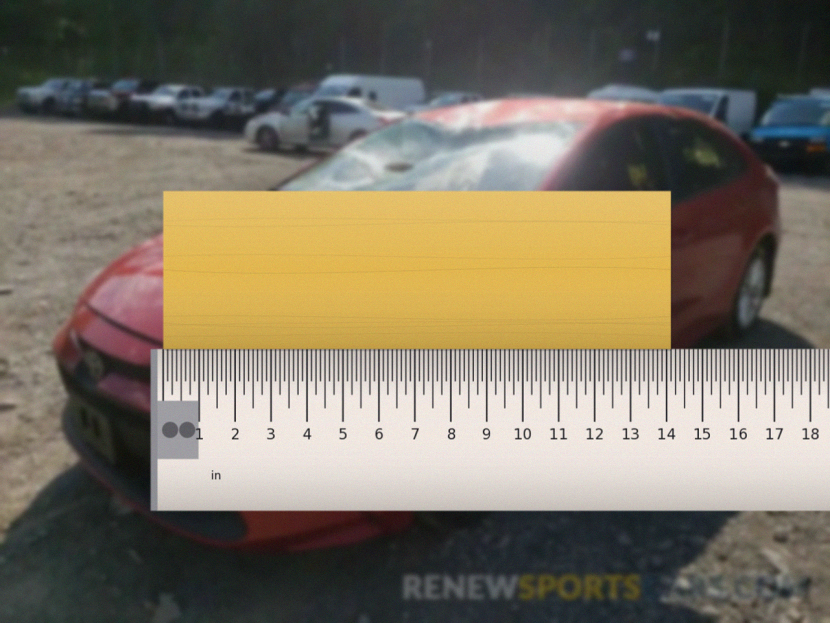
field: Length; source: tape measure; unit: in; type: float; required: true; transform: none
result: 14.125 in
